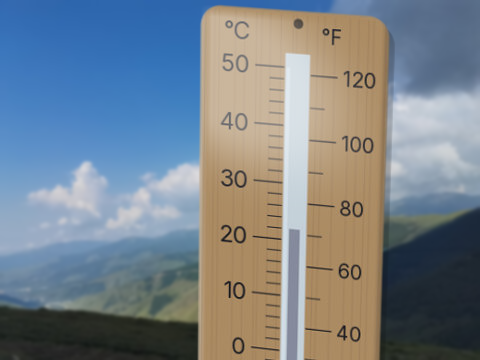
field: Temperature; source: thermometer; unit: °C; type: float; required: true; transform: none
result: 22 °C
